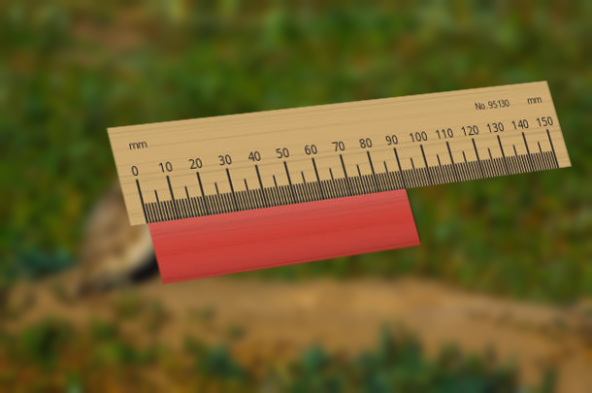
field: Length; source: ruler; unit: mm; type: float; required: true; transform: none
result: 90 mm
